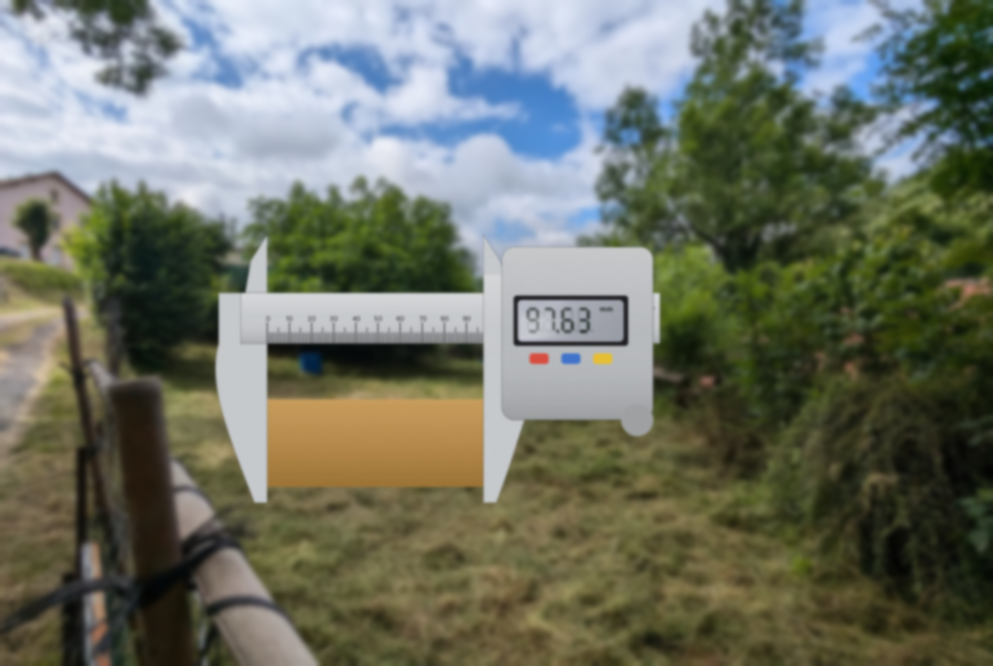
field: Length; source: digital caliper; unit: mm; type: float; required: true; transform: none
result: 97.63 mm
